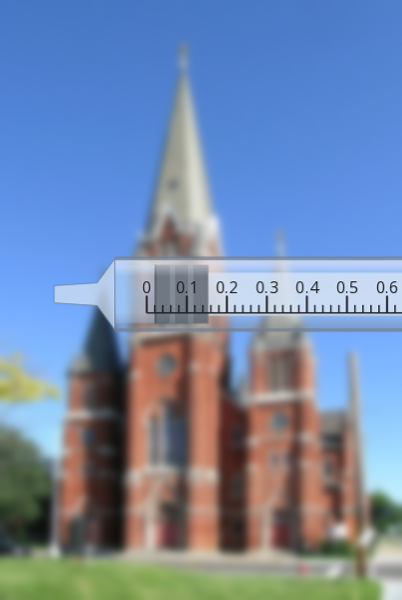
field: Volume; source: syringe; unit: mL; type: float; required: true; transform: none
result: 0.02 mL
